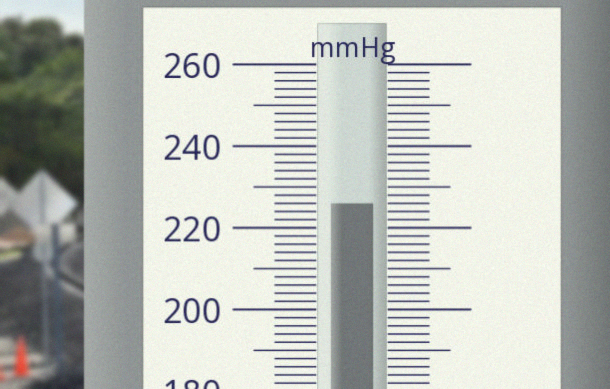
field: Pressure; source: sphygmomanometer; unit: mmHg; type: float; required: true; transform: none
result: 226 mmHg
